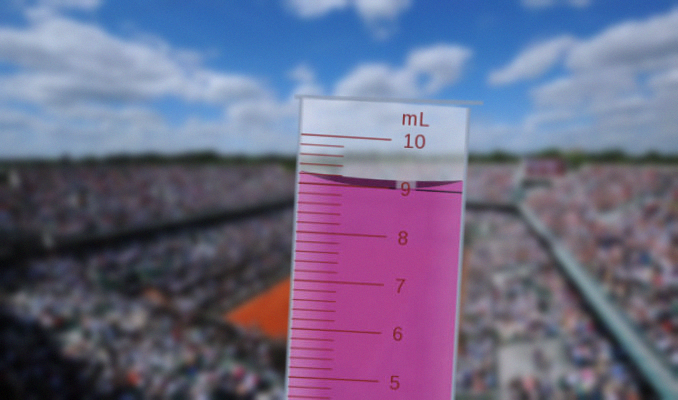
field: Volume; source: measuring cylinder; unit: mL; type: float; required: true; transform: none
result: 9 mL
